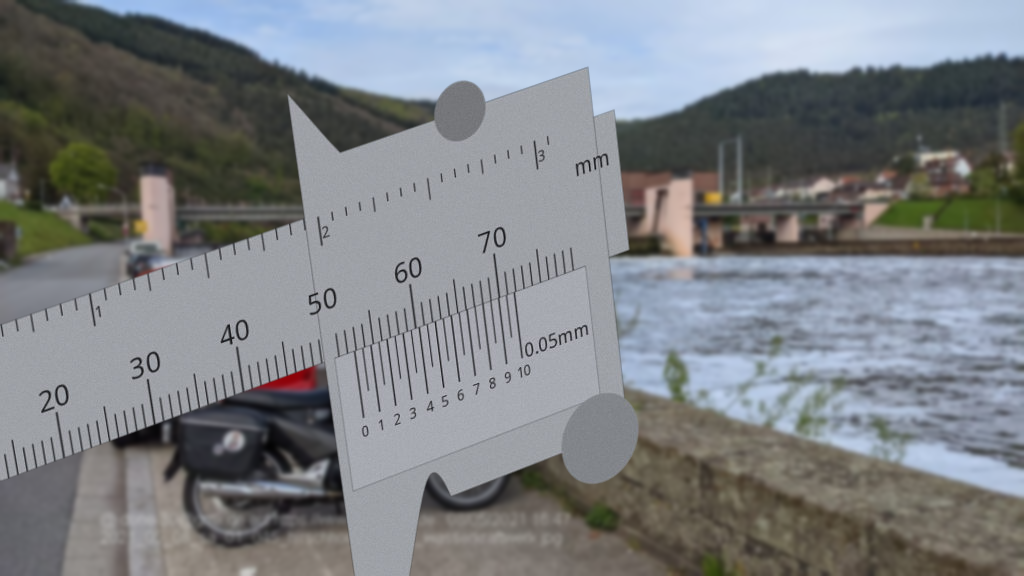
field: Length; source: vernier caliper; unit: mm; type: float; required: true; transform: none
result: 52.8 mm
